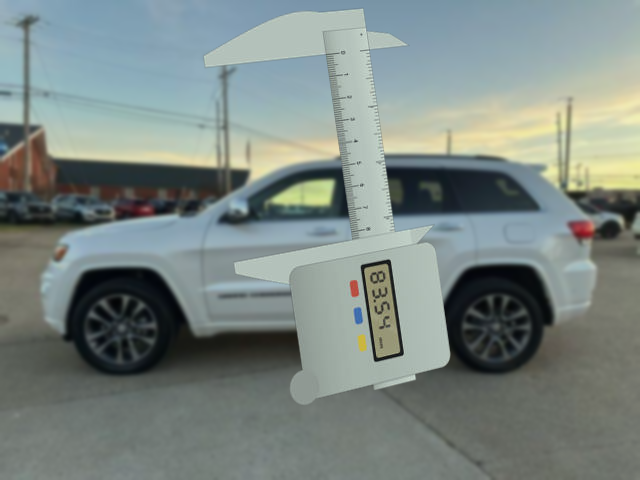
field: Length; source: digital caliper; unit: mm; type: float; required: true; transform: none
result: 83.54 mm
